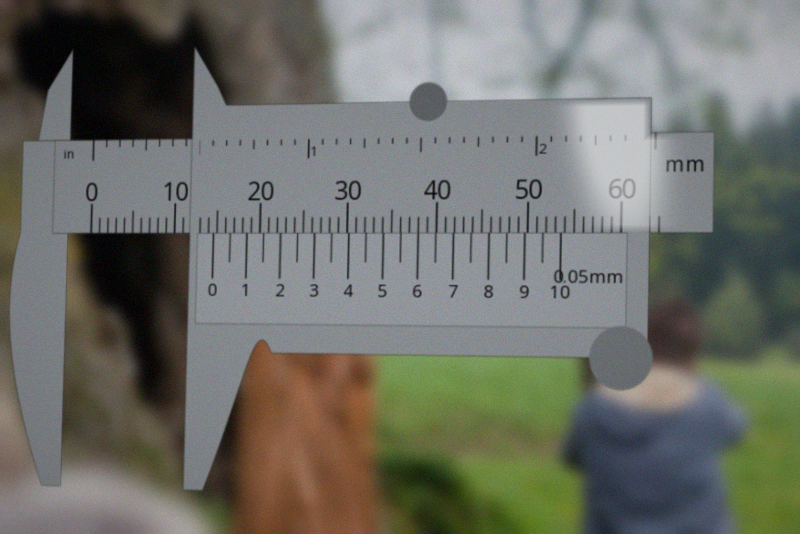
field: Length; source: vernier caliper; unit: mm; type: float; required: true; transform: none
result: 14.6 mm
